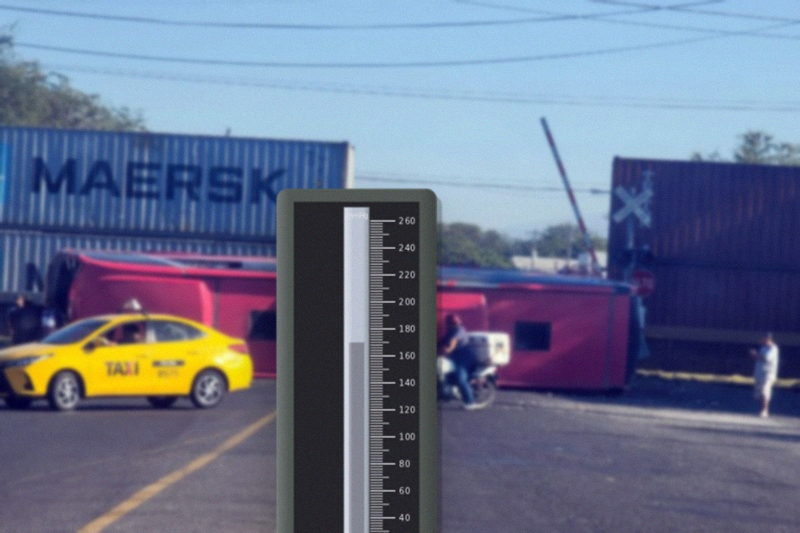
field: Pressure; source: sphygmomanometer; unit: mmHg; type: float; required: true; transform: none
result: 170 mmHg
